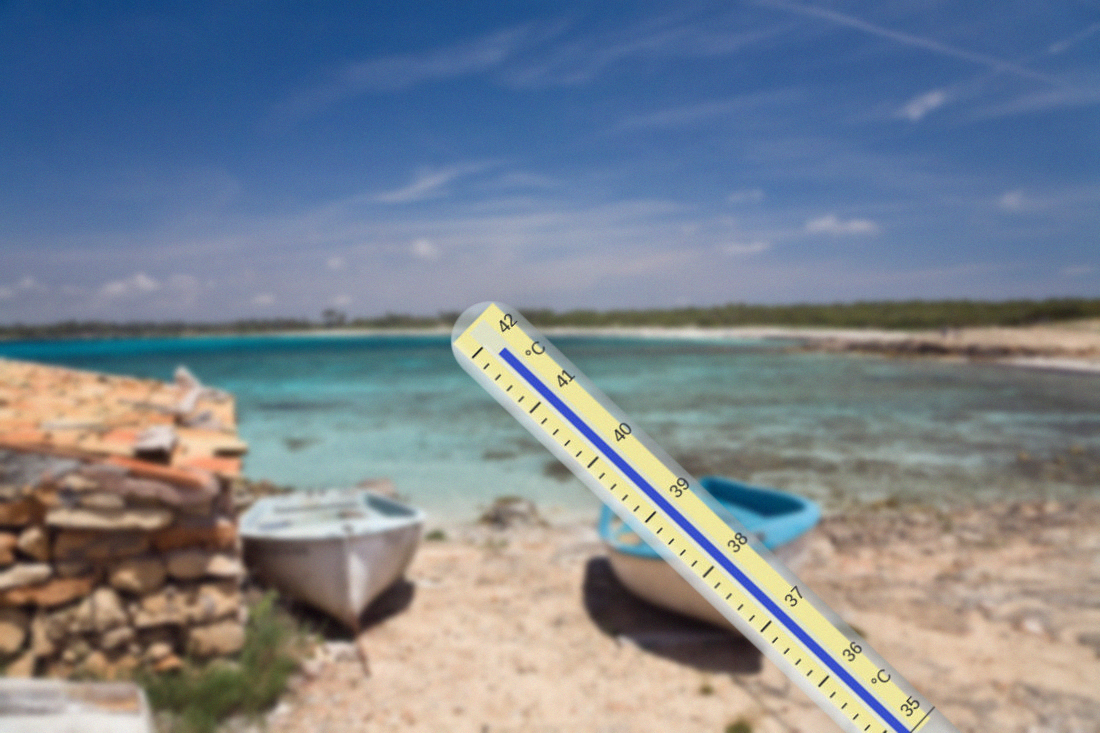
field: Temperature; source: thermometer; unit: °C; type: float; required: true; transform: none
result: 41.8 °C
